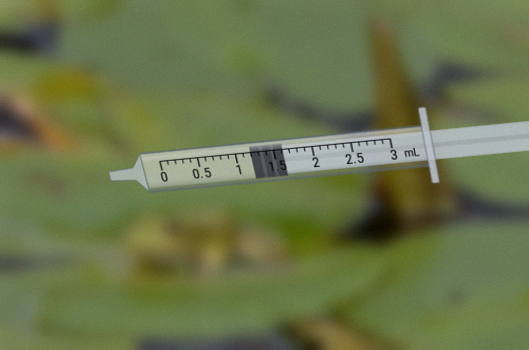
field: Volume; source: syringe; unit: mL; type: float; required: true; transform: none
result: 1.2 mL
